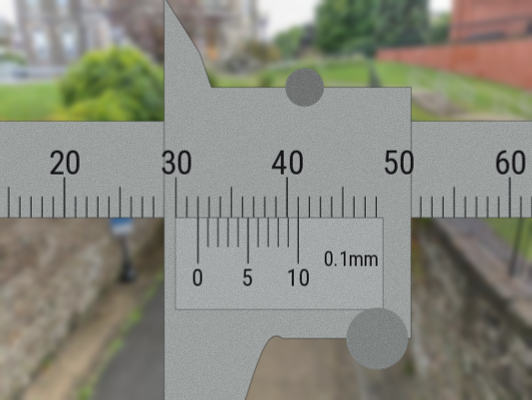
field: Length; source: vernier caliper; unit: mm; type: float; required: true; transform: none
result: 32.0 mm
